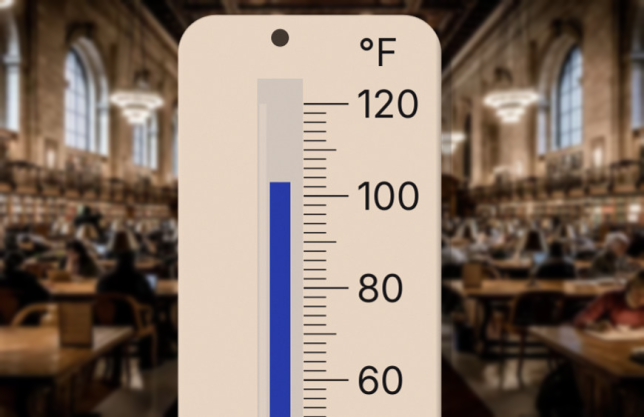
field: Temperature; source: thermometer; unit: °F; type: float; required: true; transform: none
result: 103 °F
